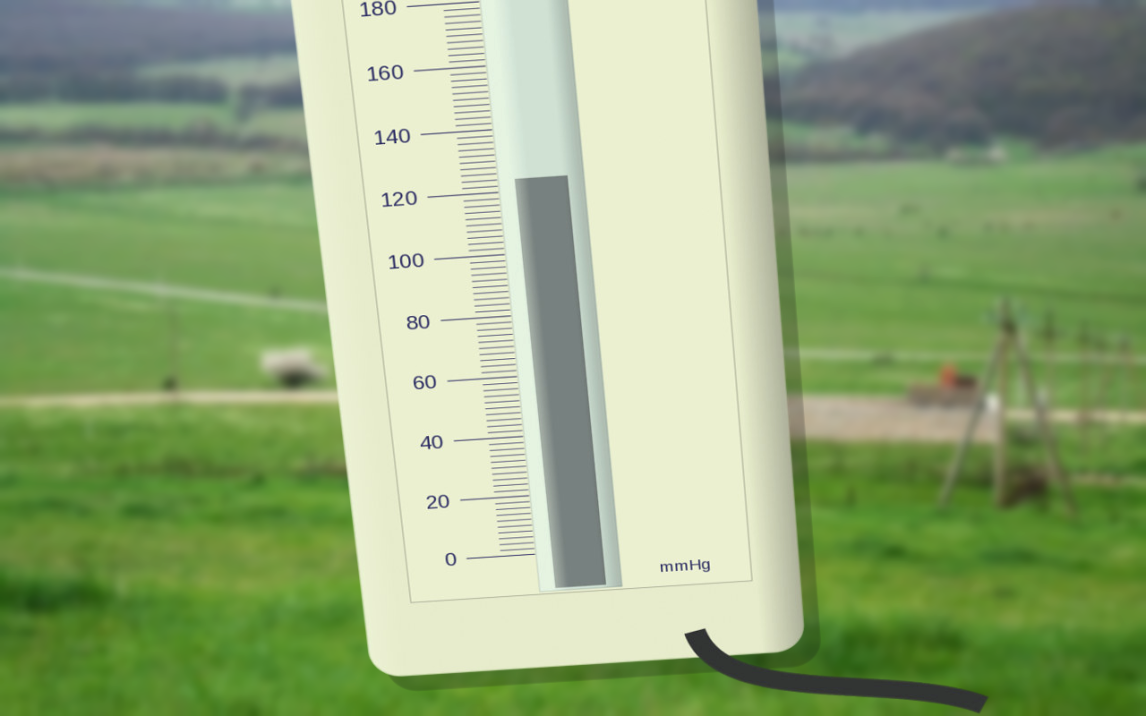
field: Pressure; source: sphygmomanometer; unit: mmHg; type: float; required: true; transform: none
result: 124 mmHg
